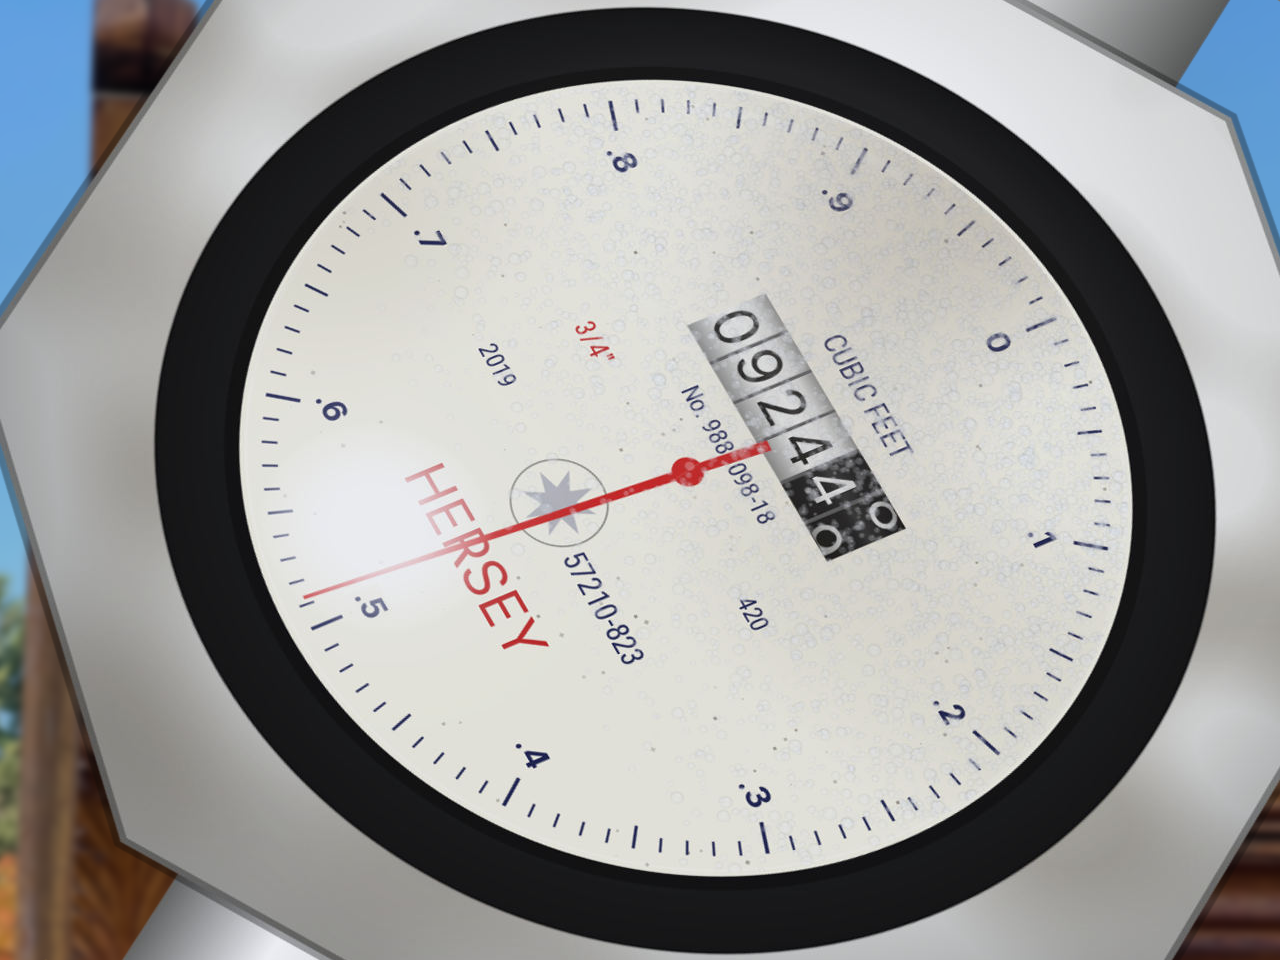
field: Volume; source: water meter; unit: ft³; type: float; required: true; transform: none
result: 92448.51 ft³
